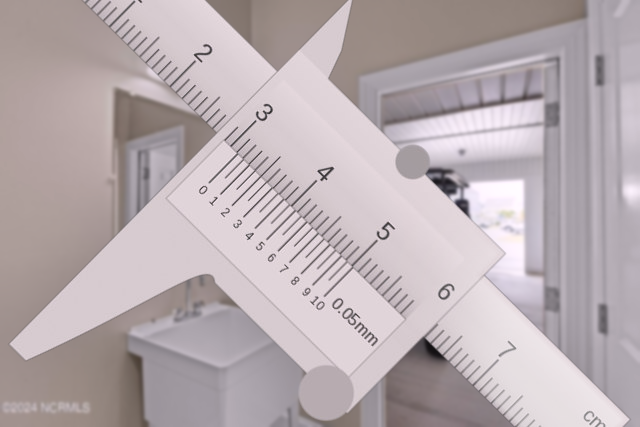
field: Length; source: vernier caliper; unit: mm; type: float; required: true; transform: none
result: 31.2 mm
